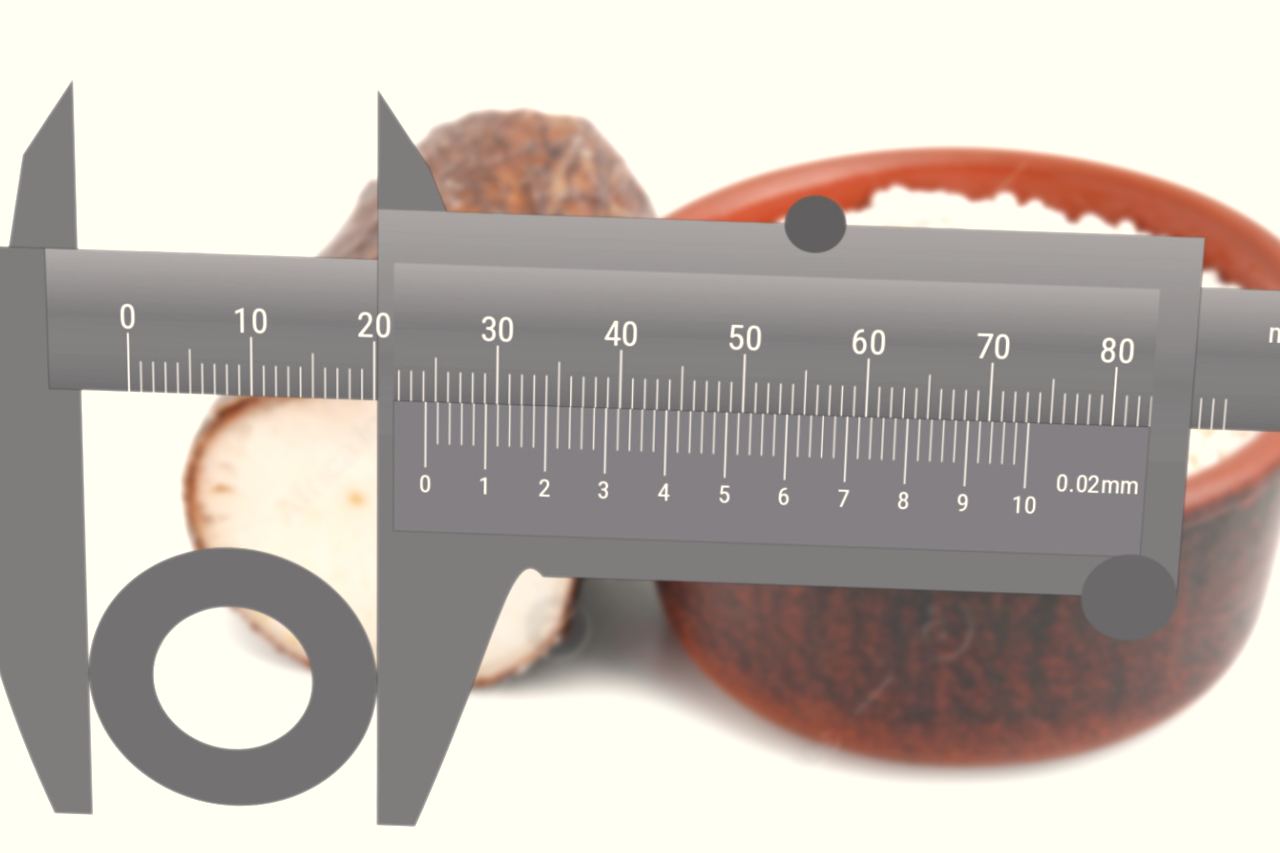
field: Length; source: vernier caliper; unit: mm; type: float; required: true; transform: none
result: 24.2 mm
